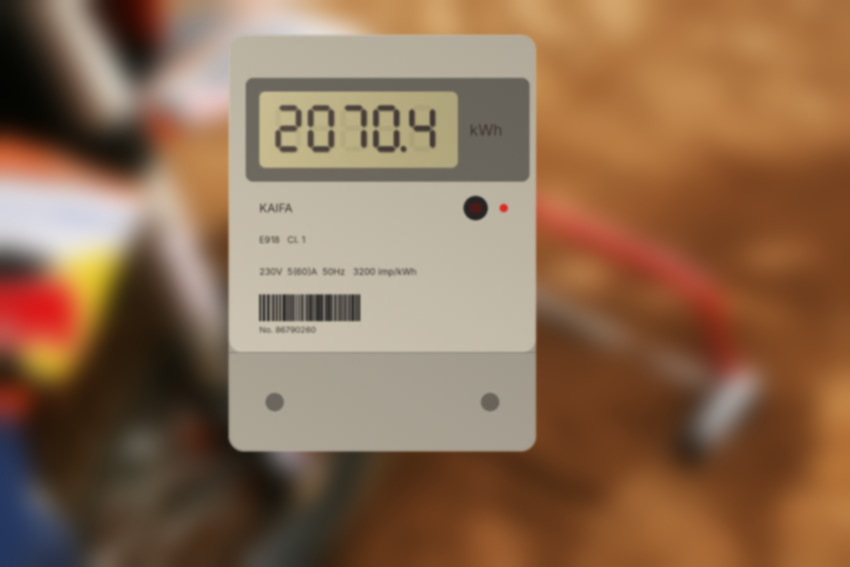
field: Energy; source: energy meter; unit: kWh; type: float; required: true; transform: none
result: 2070.4 kWh
